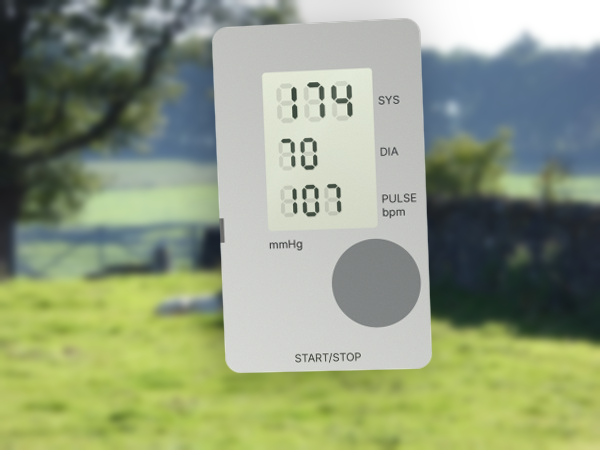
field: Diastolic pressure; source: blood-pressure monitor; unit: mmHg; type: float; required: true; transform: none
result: 70 mmHg
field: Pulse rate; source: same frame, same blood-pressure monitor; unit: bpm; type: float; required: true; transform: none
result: 107 bpm
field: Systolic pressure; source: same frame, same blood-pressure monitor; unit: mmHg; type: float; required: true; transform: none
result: 174 mmHg
